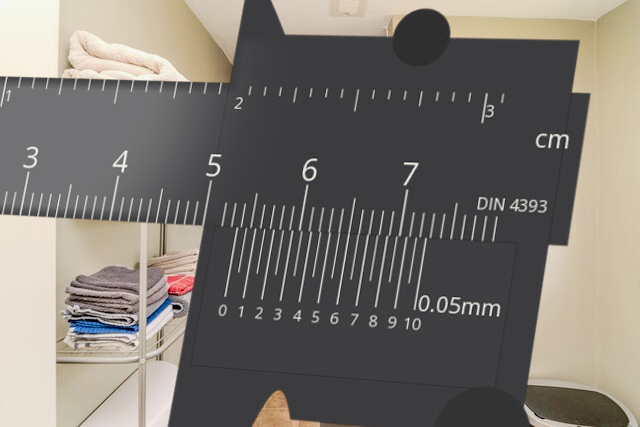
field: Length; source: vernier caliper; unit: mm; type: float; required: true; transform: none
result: 53.6 mm
